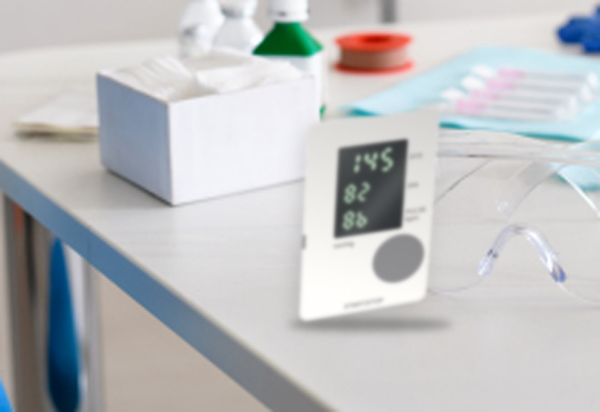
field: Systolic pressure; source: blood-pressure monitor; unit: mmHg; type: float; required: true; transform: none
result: 145 mmHg
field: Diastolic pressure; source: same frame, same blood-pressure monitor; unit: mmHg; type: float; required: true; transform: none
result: 82 mmHg
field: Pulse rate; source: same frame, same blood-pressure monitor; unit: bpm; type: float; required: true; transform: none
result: 86 bpm
